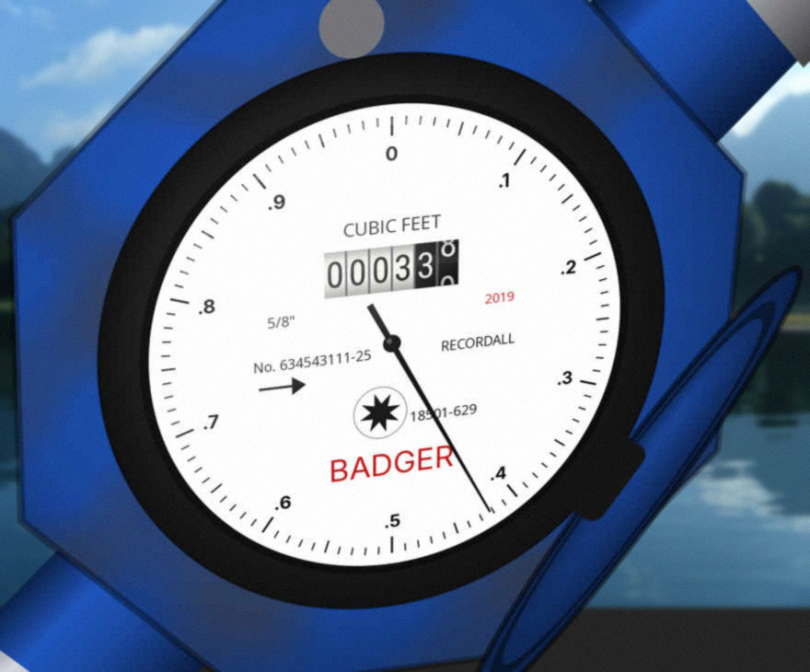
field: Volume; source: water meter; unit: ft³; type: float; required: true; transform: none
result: 338.42 ft³
